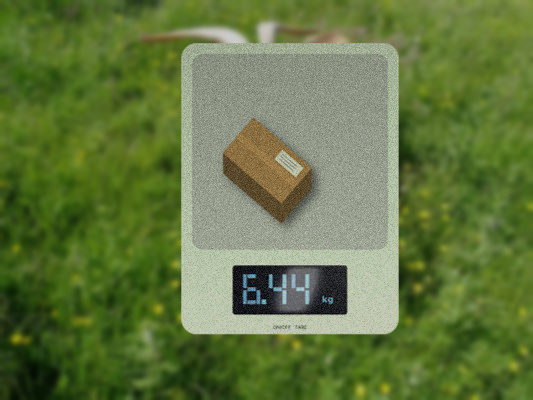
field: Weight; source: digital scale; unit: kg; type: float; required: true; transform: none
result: 6.44 kg
